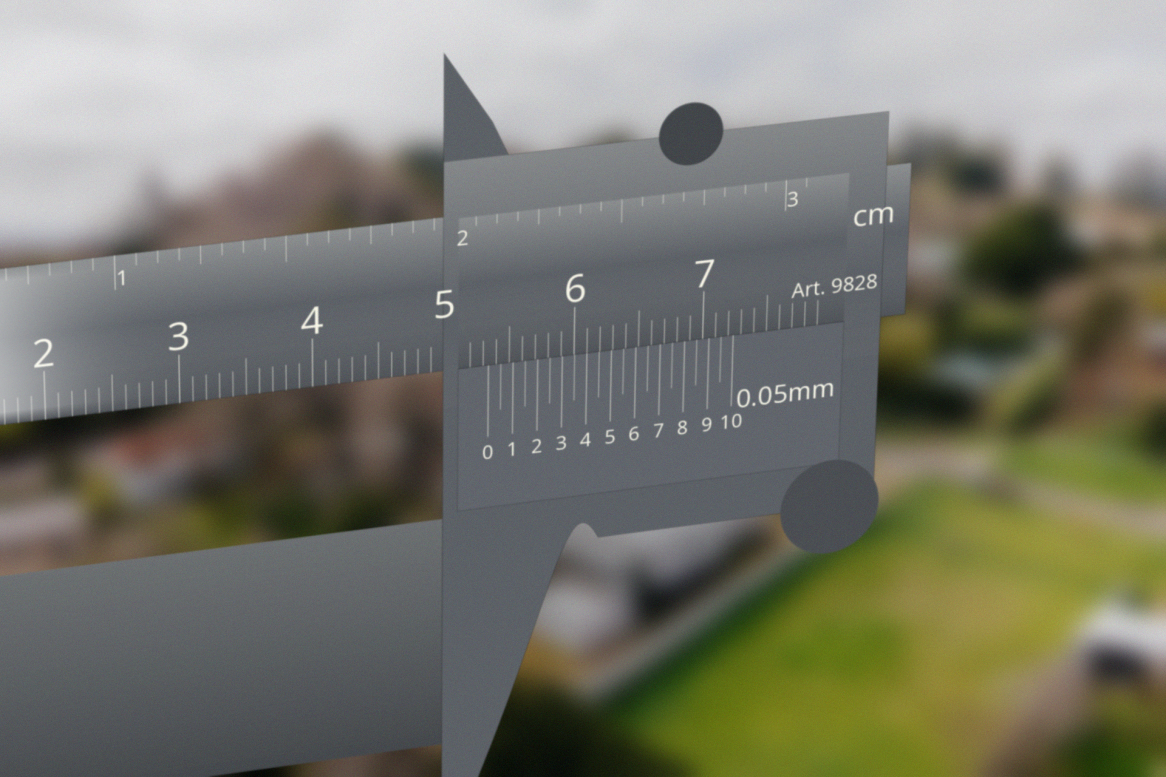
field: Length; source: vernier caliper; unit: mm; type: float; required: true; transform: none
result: 53.4 mm
